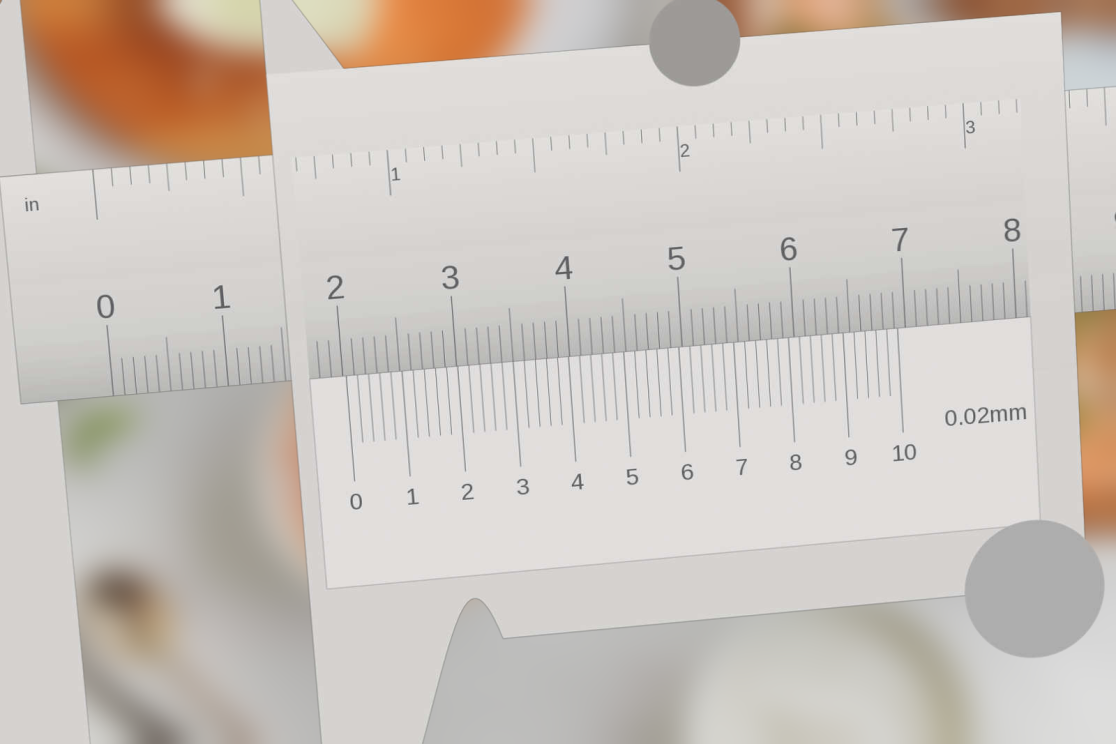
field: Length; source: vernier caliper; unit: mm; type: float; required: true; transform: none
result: 20.3 mm
